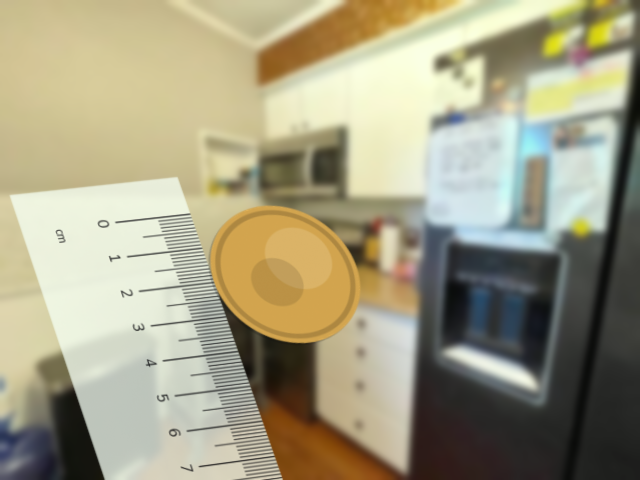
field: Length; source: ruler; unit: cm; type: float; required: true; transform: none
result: 4 cm
